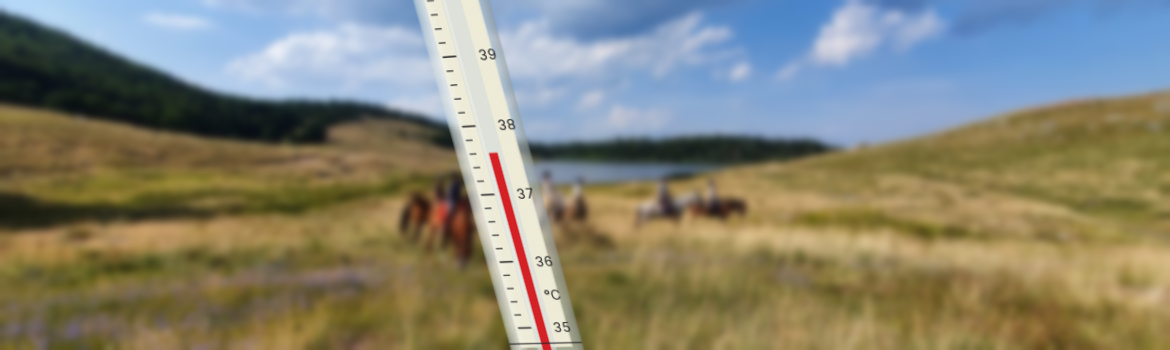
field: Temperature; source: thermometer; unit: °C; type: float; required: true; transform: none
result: 37.6 °C
